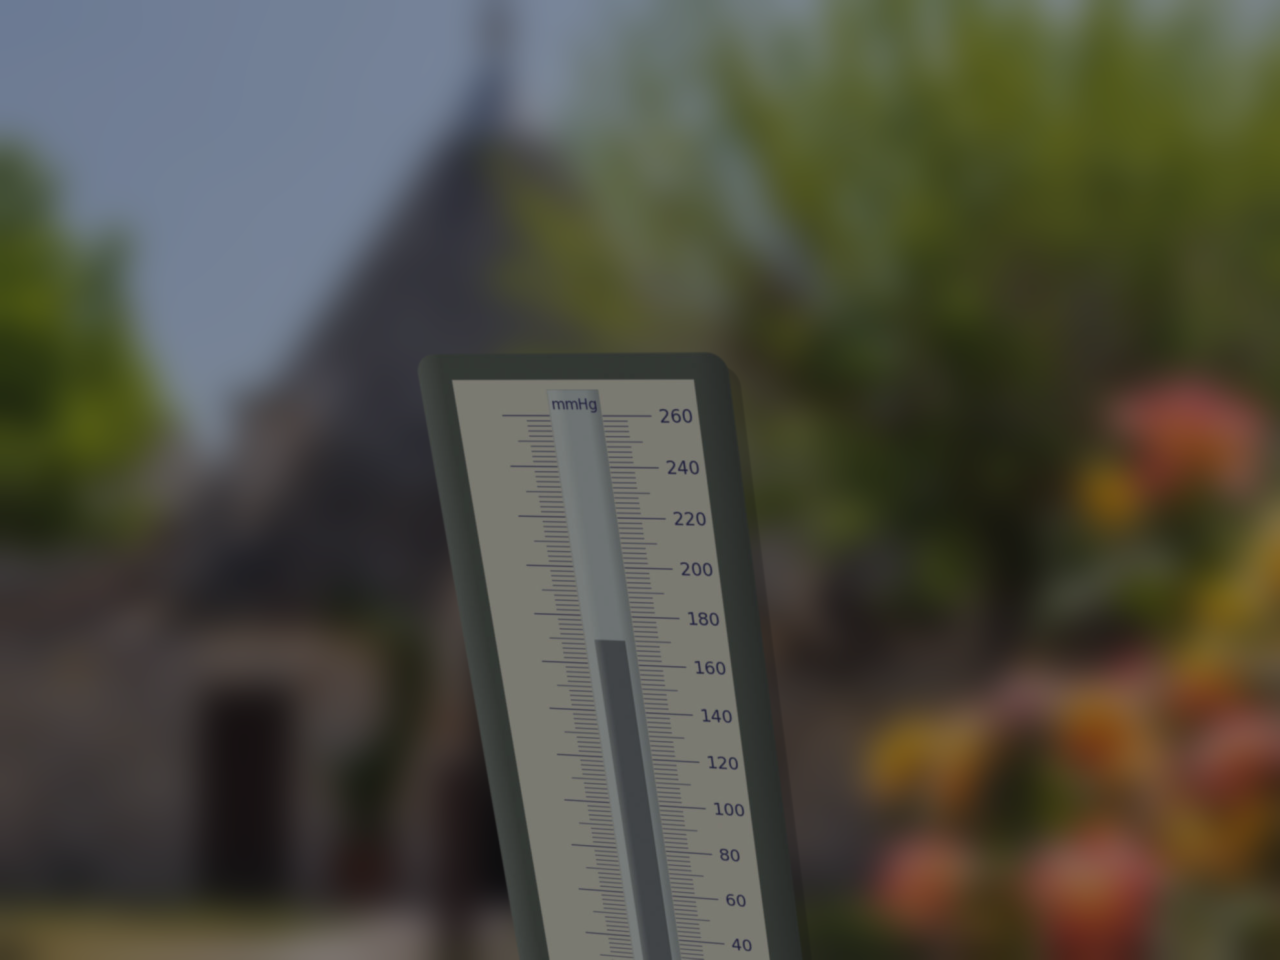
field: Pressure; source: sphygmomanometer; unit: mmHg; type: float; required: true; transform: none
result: 170 mmHg
